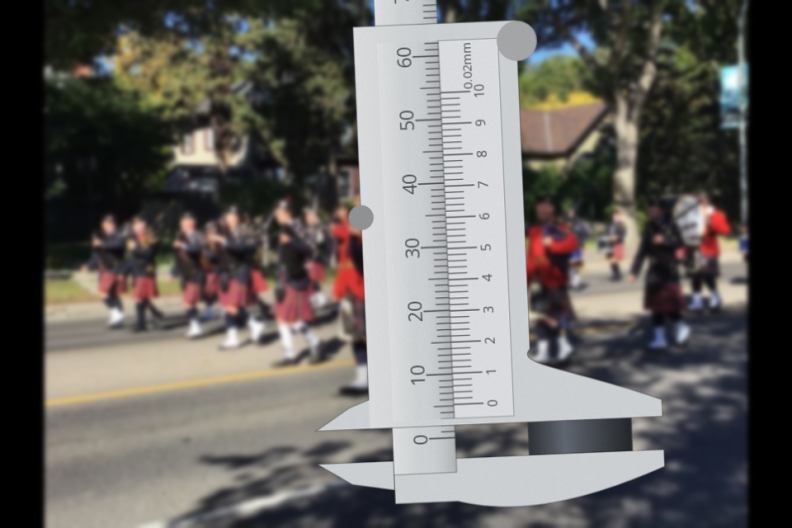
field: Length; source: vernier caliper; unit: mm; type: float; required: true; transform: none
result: 5.2 mm
